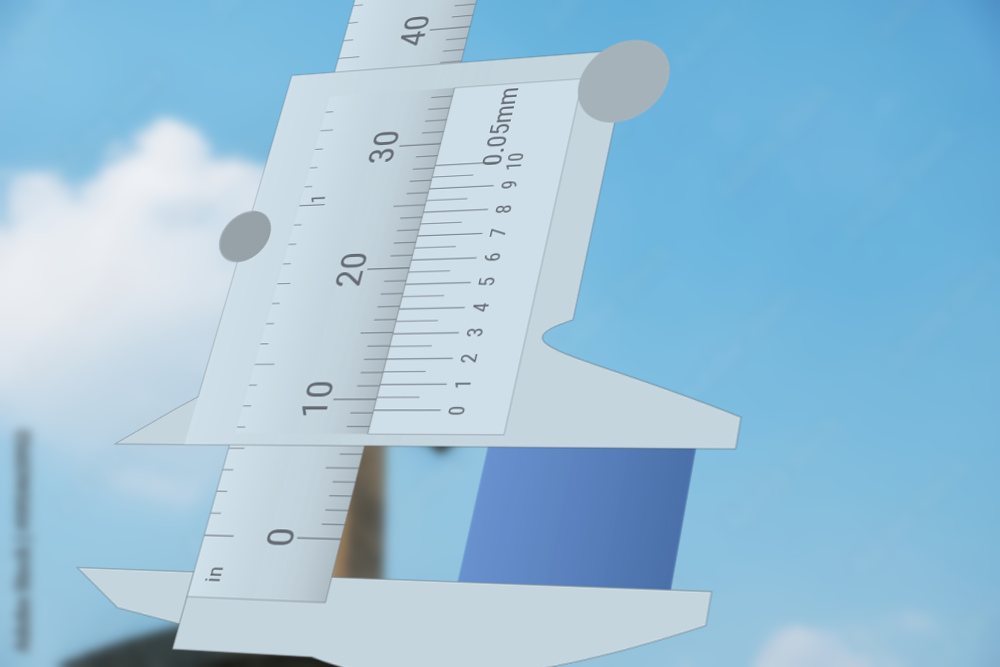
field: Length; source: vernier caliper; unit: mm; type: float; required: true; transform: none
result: 9.2 mm
